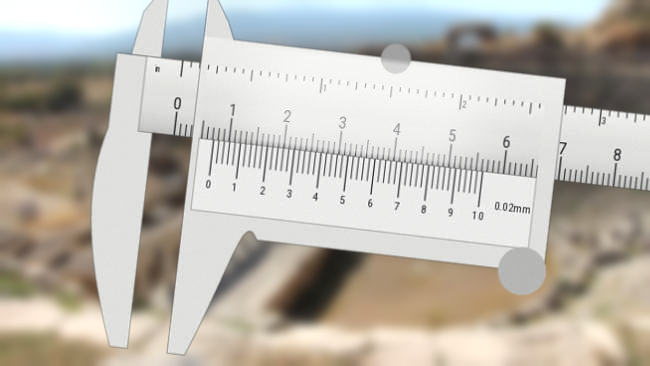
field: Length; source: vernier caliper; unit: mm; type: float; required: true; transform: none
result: 7.2 mm
